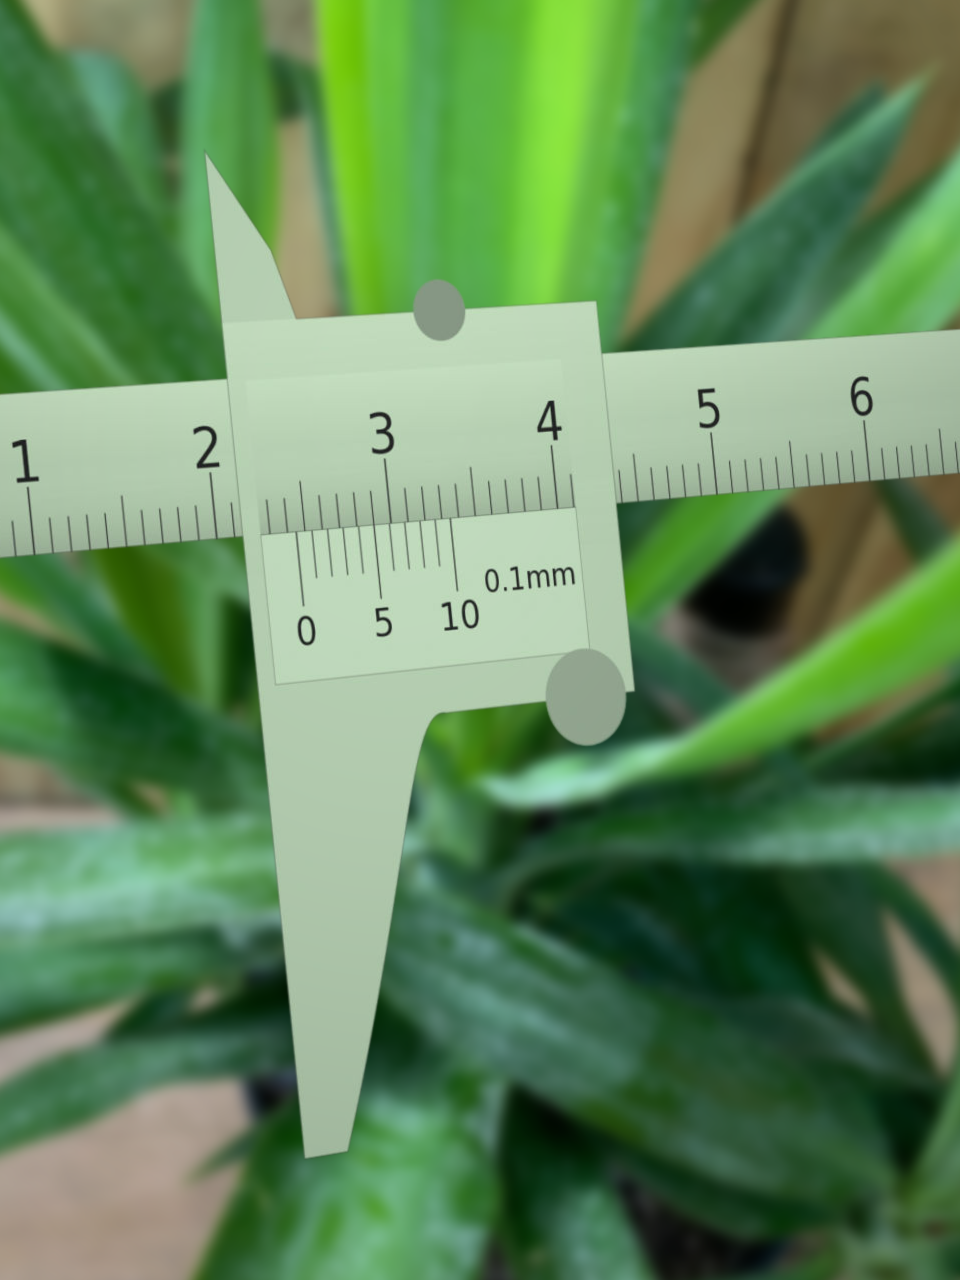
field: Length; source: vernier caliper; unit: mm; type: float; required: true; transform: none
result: 24.5 mm
